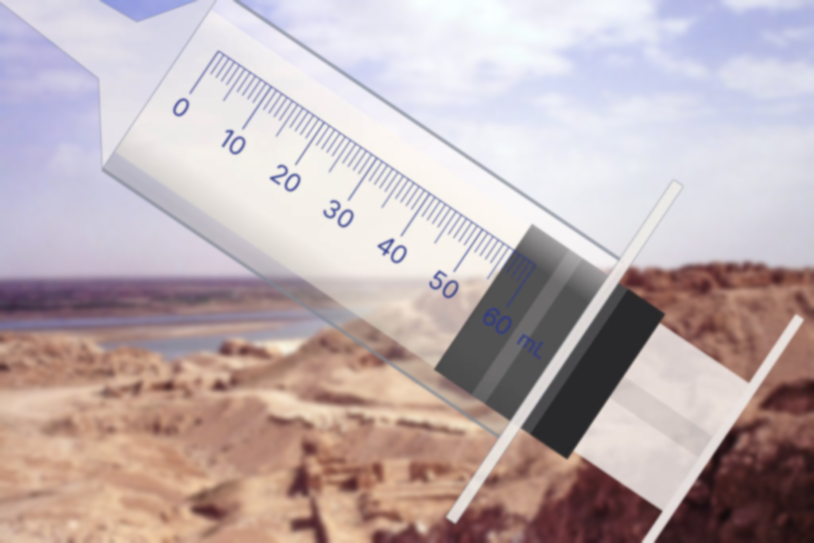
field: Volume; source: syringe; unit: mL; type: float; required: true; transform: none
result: 56 mL
